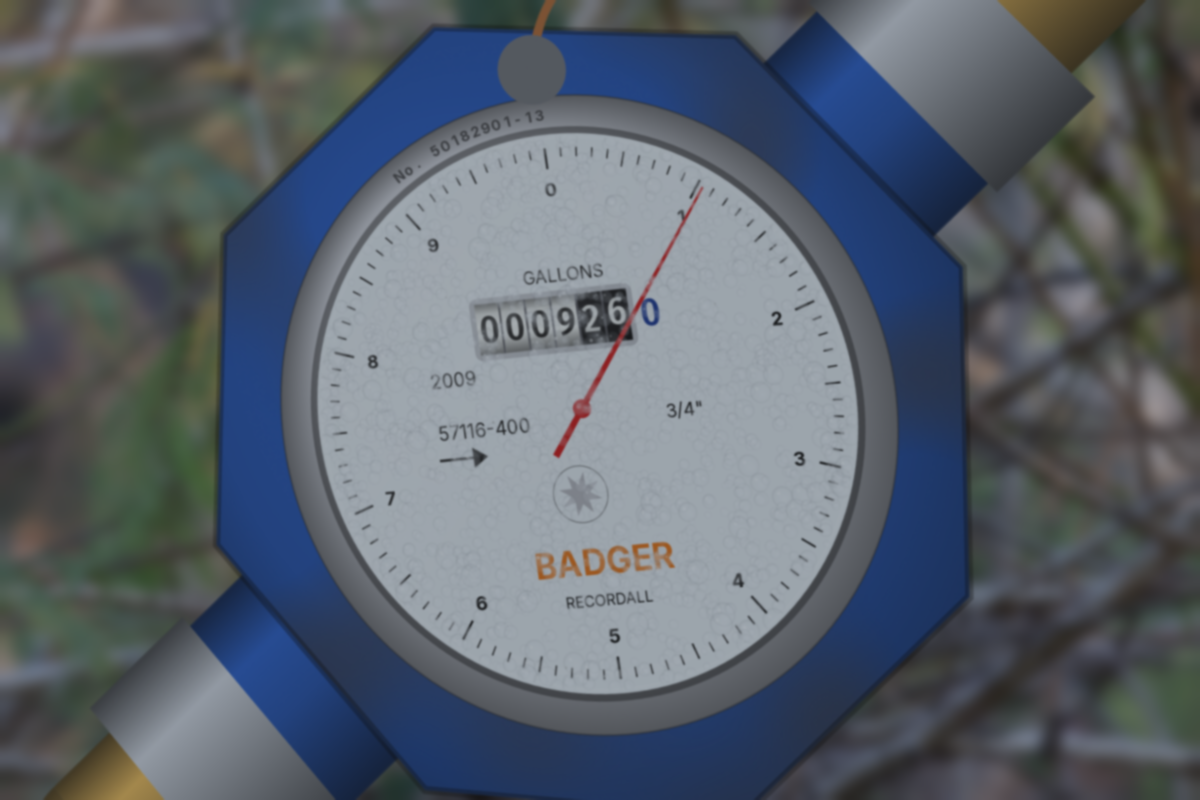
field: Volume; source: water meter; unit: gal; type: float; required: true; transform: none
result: 9261.0 gal
